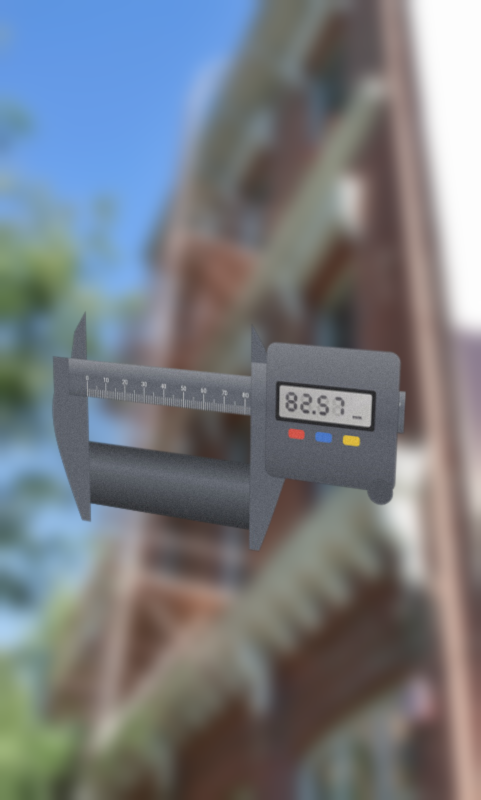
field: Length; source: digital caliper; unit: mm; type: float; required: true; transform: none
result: 82.57 mm
